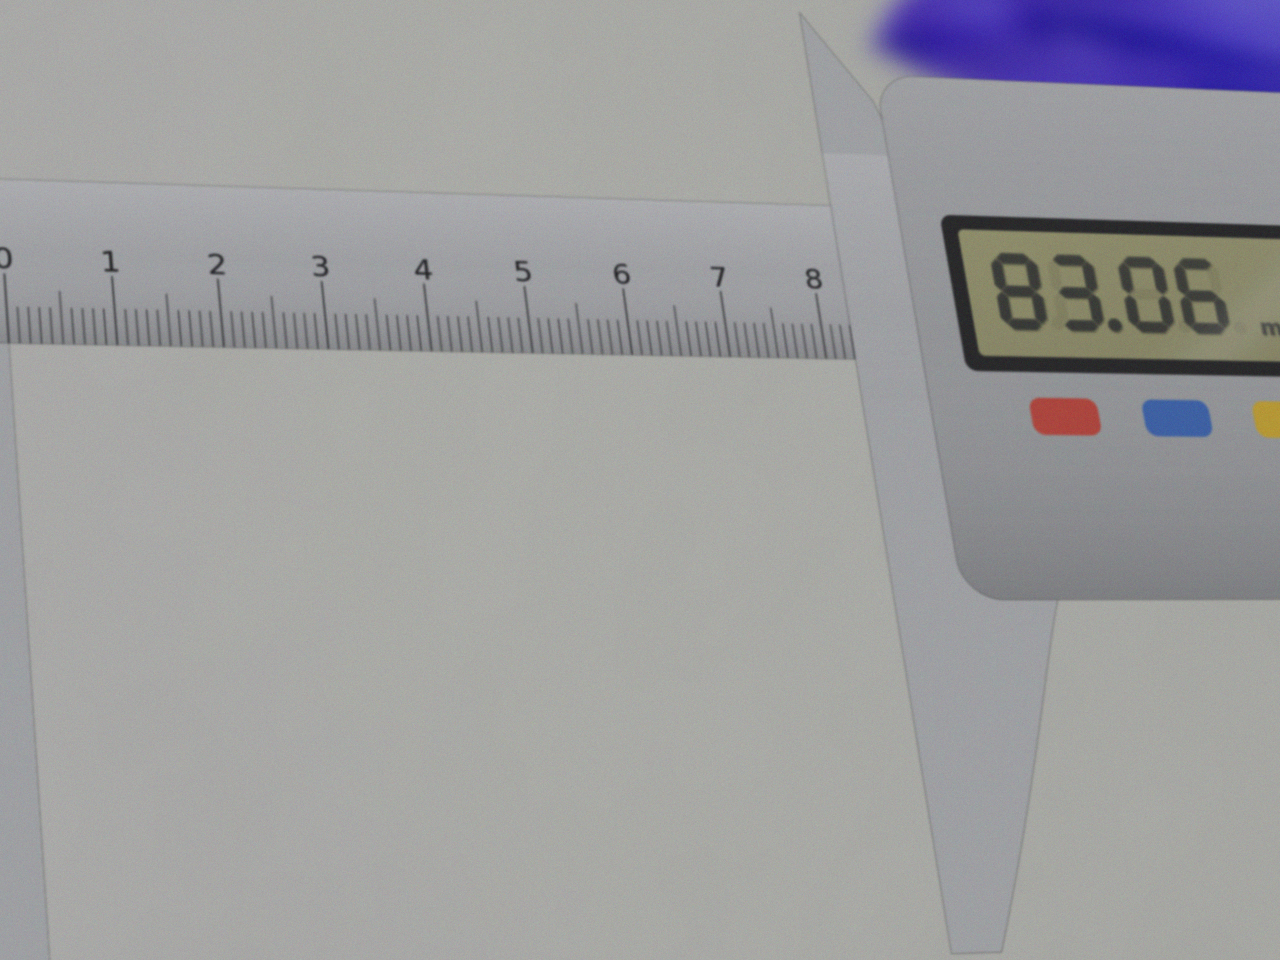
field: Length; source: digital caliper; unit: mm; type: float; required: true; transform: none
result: 83.06 mm
